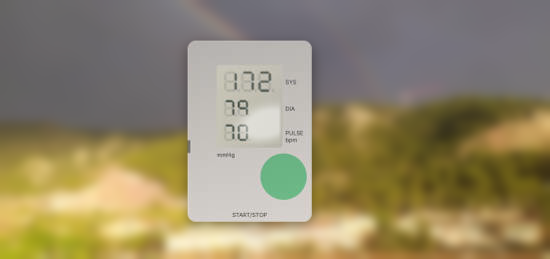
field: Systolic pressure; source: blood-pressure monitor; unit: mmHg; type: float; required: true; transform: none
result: 172 mmHg
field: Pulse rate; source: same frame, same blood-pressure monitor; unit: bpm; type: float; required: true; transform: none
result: 70 bpm
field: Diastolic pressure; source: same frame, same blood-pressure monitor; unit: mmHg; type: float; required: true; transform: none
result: 79 mmHg
